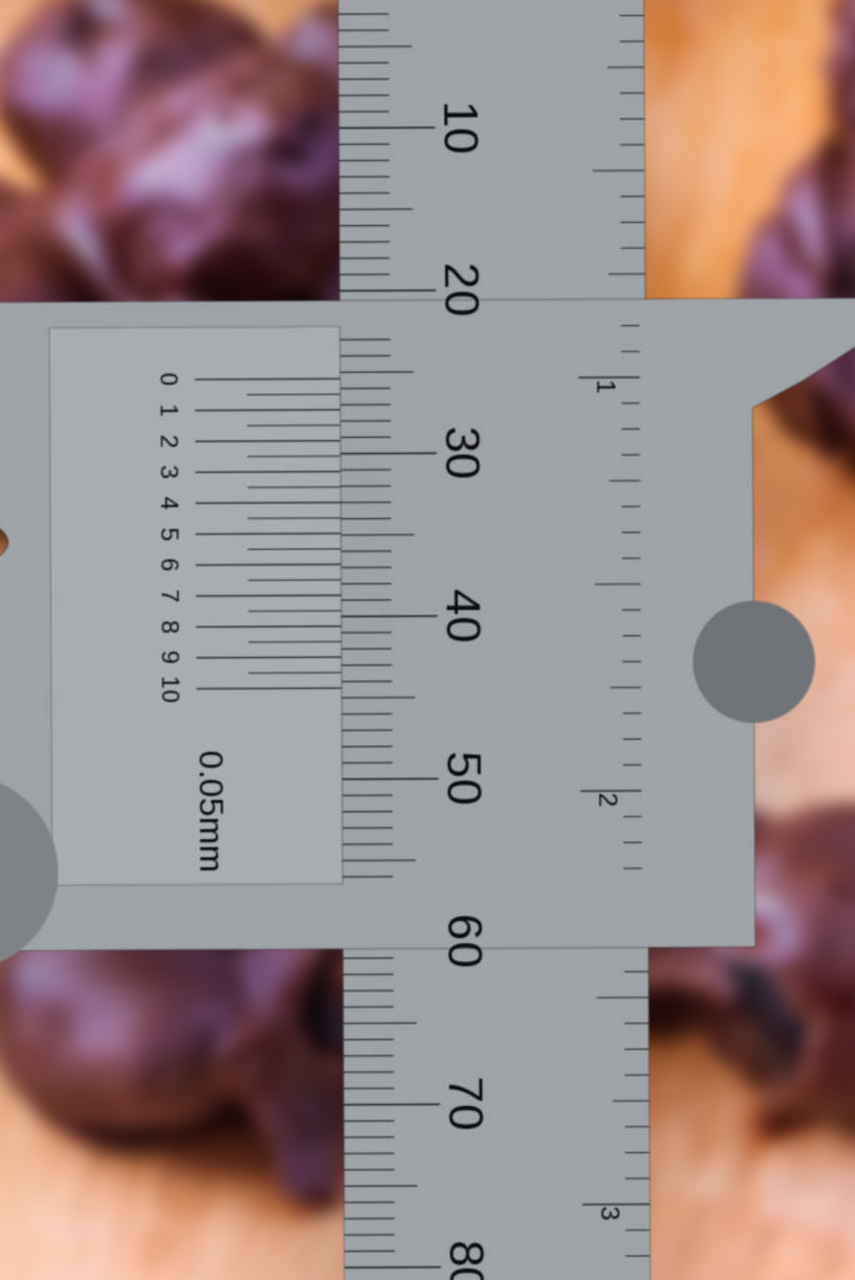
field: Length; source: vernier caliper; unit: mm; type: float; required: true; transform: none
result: 25.4 mm
